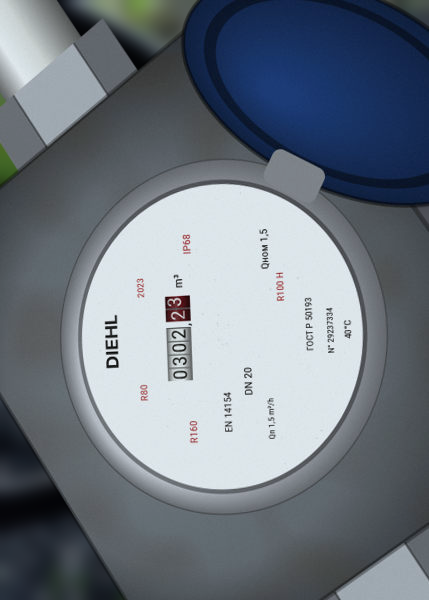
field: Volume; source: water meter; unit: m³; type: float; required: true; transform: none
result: 302.23 m³
